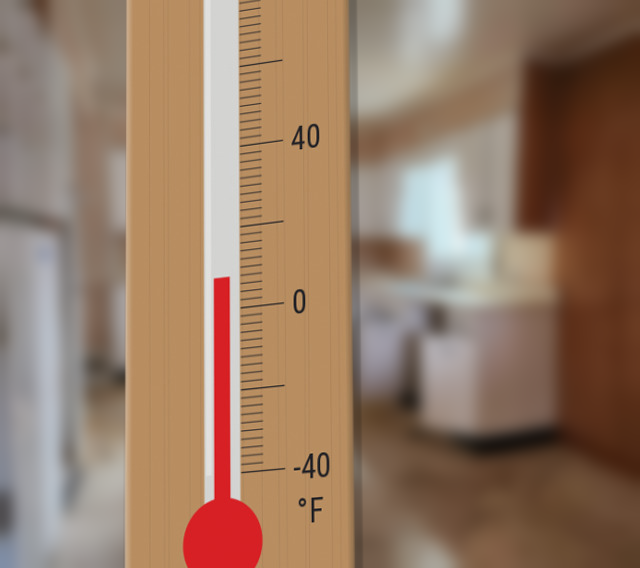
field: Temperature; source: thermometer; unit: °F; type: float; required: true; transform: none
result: 8 °F
